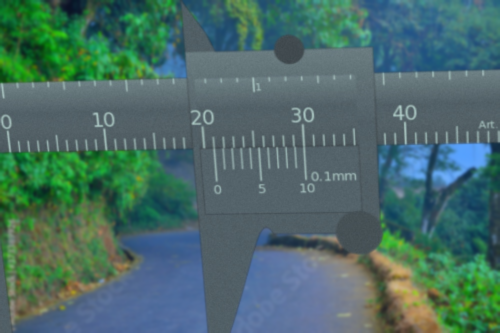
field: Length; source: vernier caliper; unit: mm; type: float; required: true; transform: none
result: 21.0 mm
